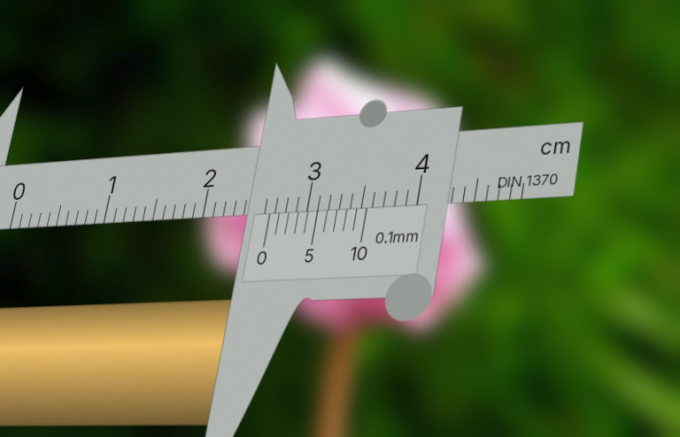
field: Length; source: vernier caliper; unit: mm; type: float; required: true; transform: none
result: 26.5 mm
